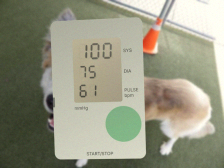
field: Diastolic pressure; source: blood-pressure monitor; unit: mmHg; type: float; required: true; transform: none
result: 75 mmHg
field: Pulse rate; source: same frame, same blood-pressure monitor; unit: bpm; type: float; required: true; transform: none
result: 61 bpm
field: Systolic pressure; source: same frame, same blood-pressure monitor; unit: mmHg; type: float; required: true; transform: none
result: 100 mmHg
